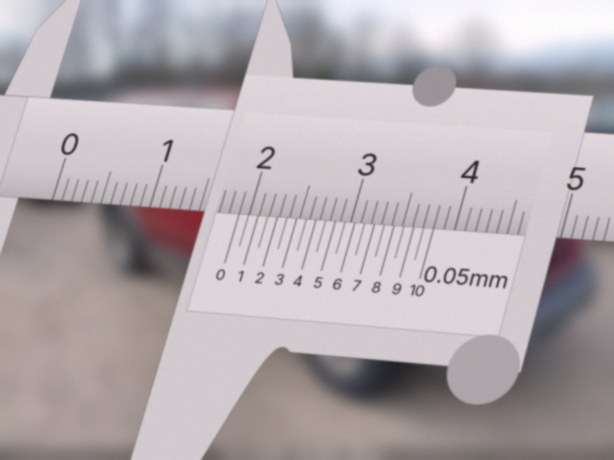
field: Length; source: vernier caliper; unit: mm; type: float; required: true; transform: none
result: 19.0 mm
